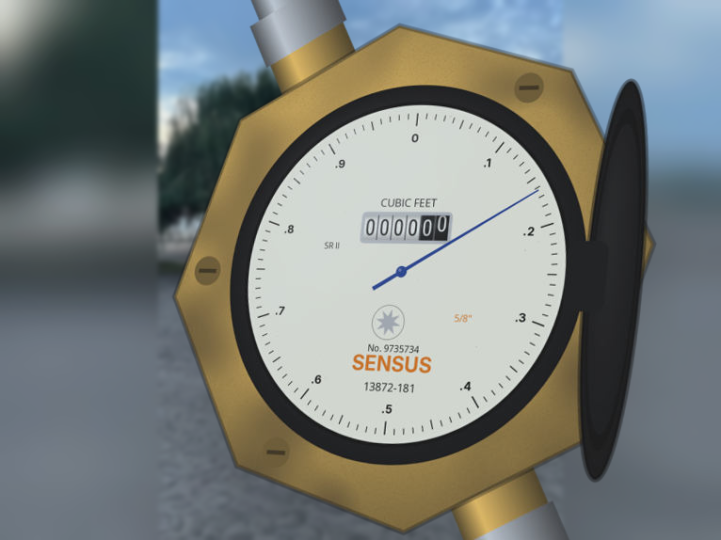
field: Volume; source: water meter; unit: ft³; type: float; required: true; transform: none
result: 0.16 ft³
